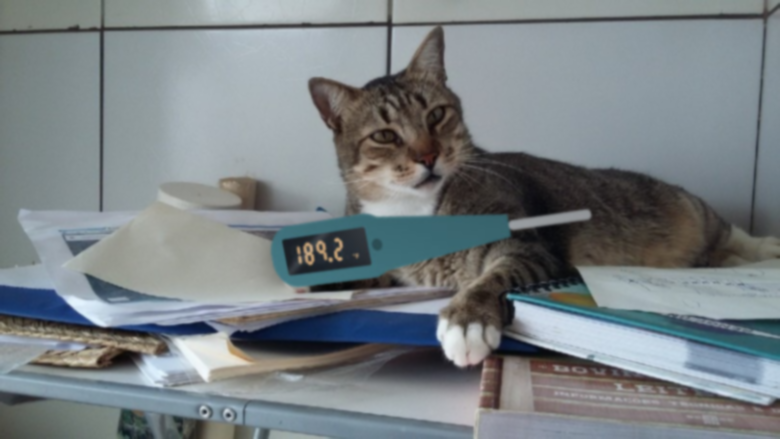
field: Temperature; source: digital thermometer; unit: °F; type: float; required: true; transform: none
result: 189.2 °F
